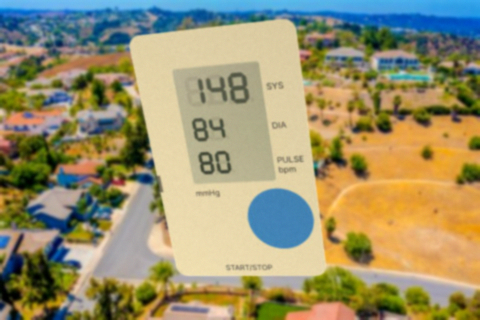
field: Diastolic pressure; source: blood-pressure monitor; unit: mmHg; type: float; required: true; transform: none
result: 84 mmHg
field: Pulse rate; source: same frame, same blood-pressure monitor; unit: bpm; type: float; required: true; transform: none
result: 80 bpm
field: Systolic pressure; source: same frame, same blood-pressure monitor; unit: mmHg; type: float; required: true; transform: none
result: 148 mmHg
